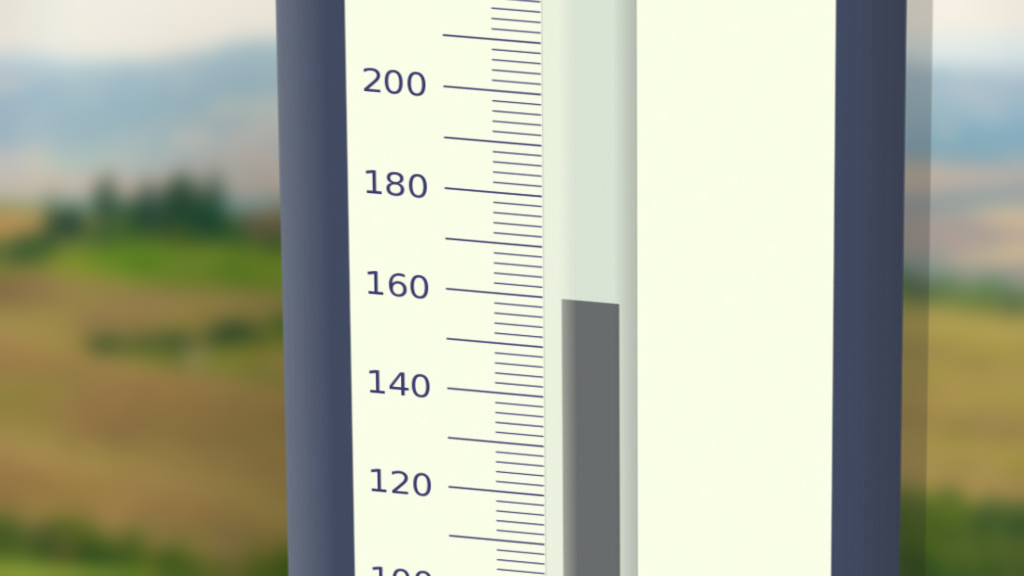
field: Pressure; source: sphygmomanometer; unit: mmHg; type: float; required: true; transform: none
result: 160 mmHg
